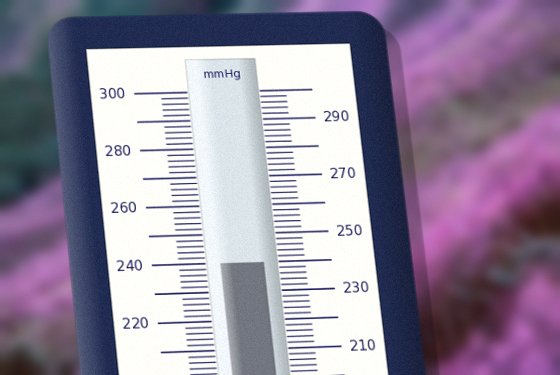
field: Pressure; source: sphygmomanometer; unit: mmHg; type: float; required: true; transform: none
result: 240 mmHg
